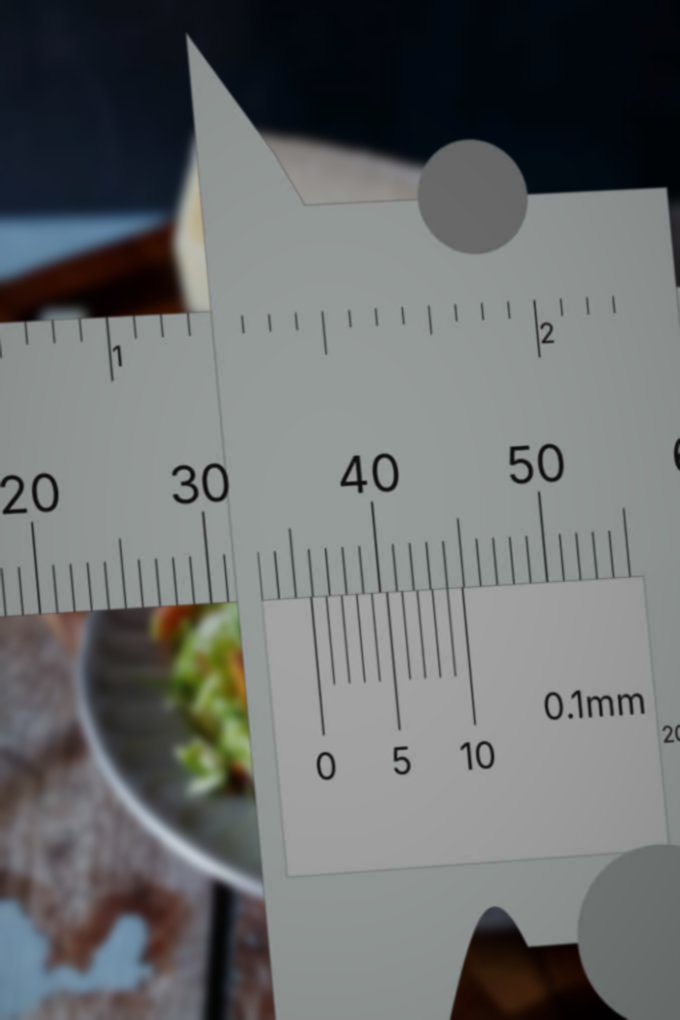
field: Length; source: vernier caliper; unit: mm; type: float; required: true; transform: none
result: 35.9 mm
